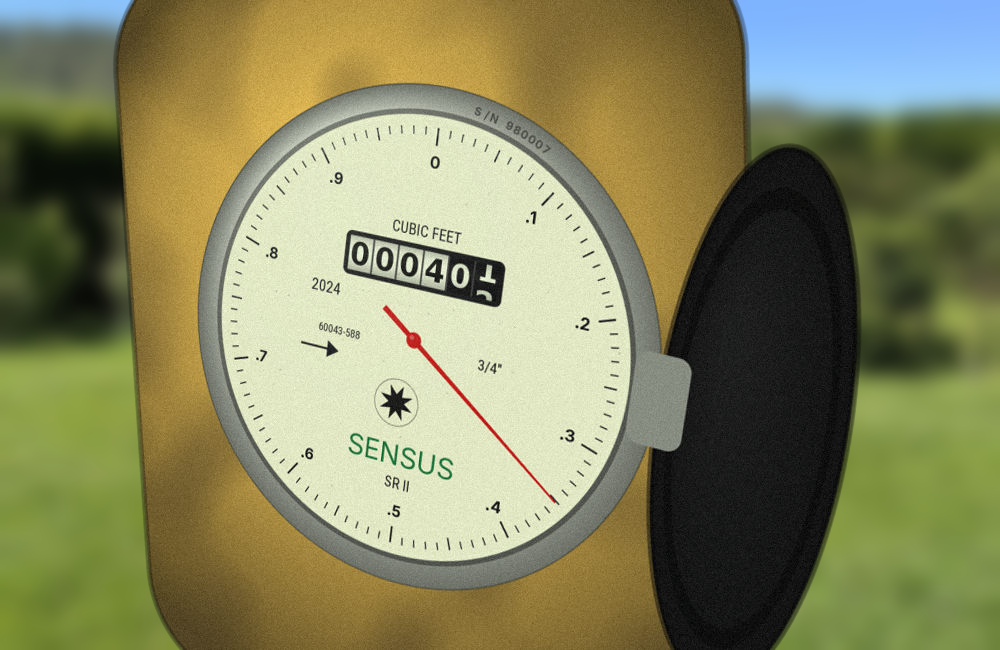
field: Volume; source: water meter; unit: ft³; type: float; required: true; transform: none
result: 401.35 ft³
